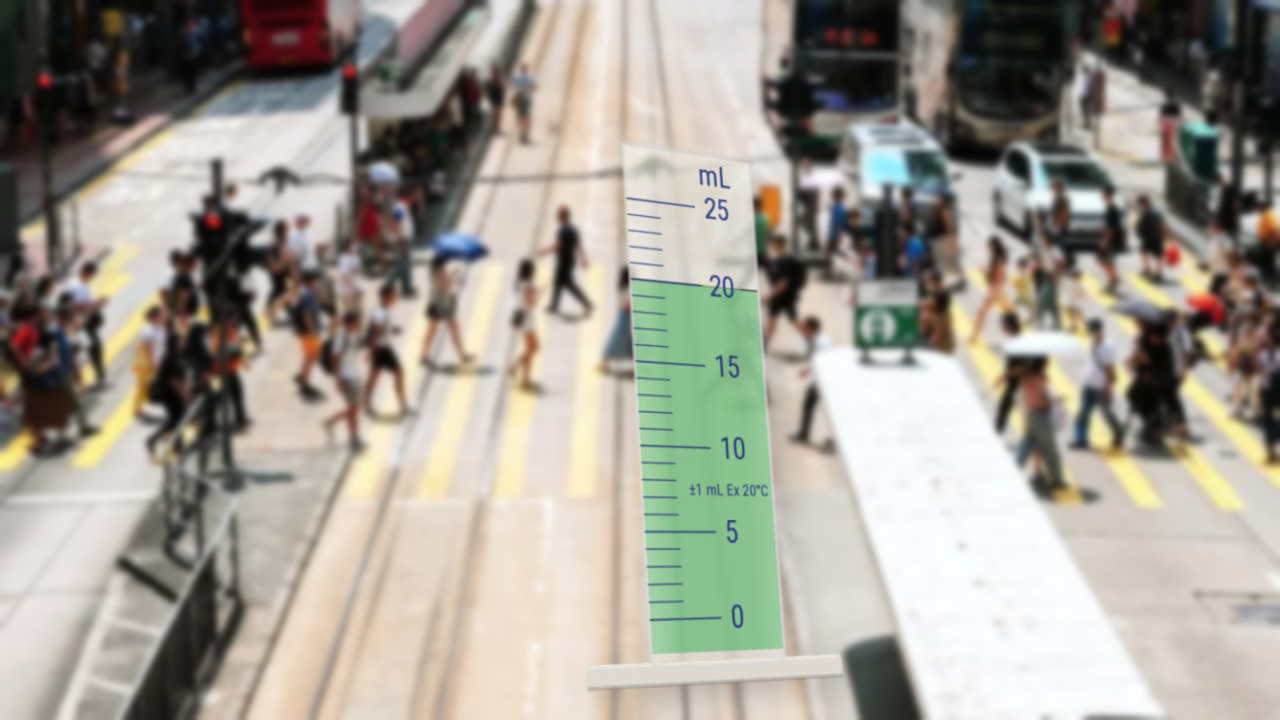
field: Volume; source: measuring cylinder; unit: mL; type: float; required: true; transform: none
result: 20 mL
